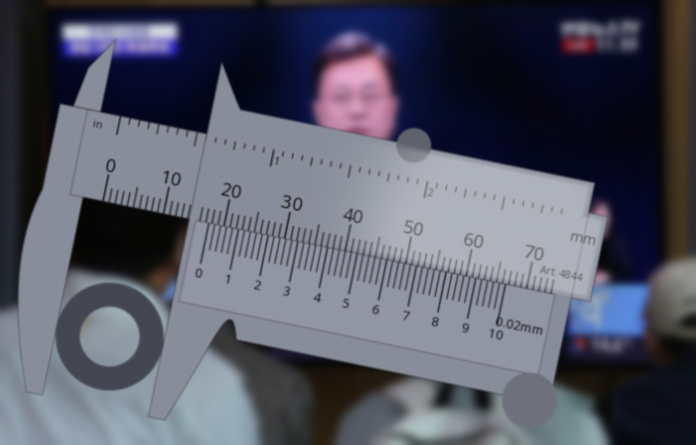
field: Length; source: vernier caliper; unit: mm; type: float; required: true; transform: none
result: 17.5 mm
